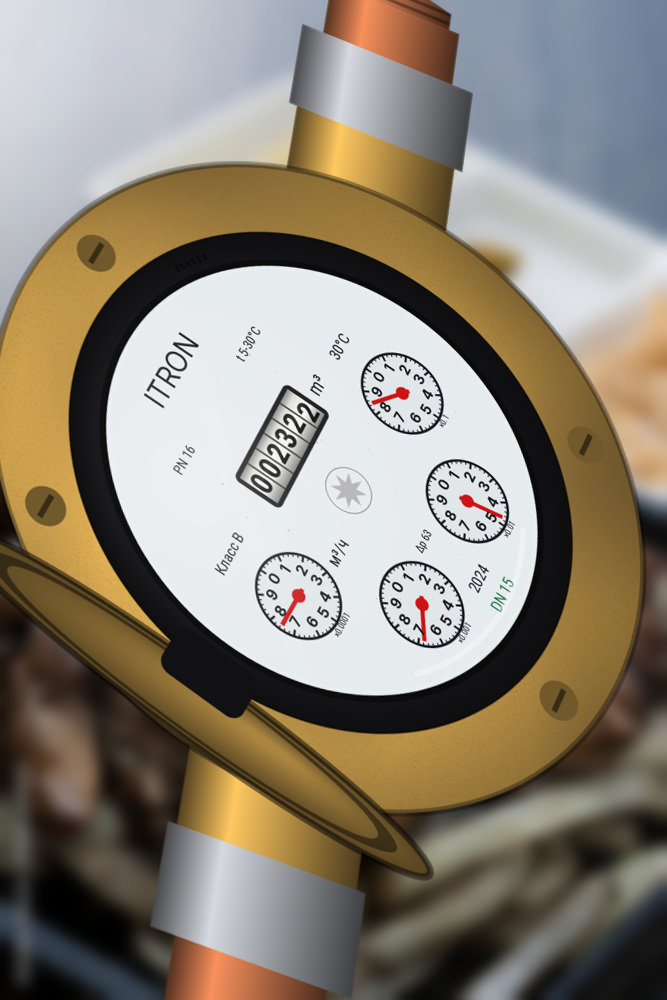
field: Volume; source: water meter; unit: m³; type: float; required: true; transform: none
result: 2321.8467 m³
